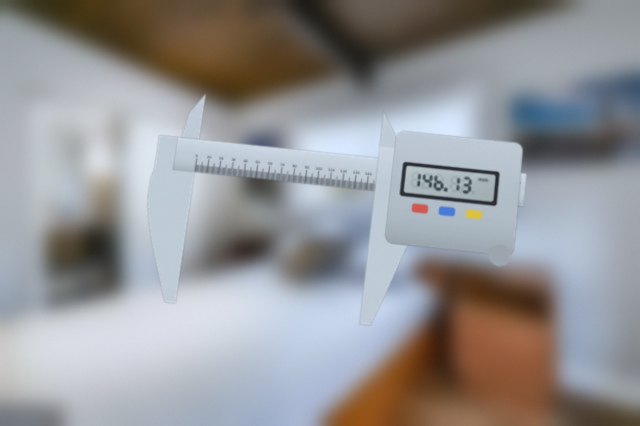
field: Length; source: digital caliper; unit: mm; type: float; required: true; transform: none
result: 146.13 mm
